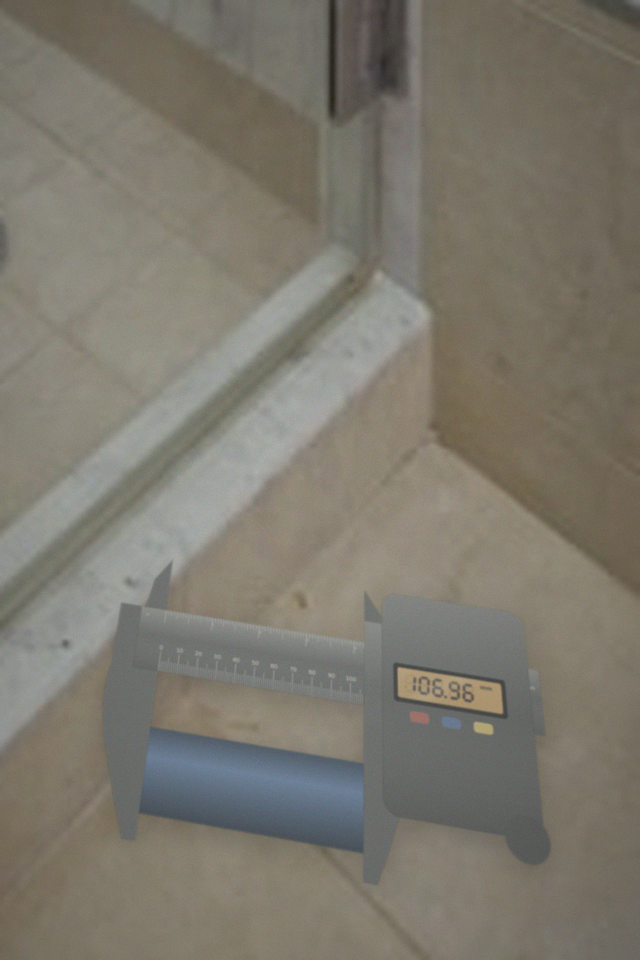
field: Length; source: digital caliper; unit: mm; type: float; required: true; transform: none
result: 106.96 mm
